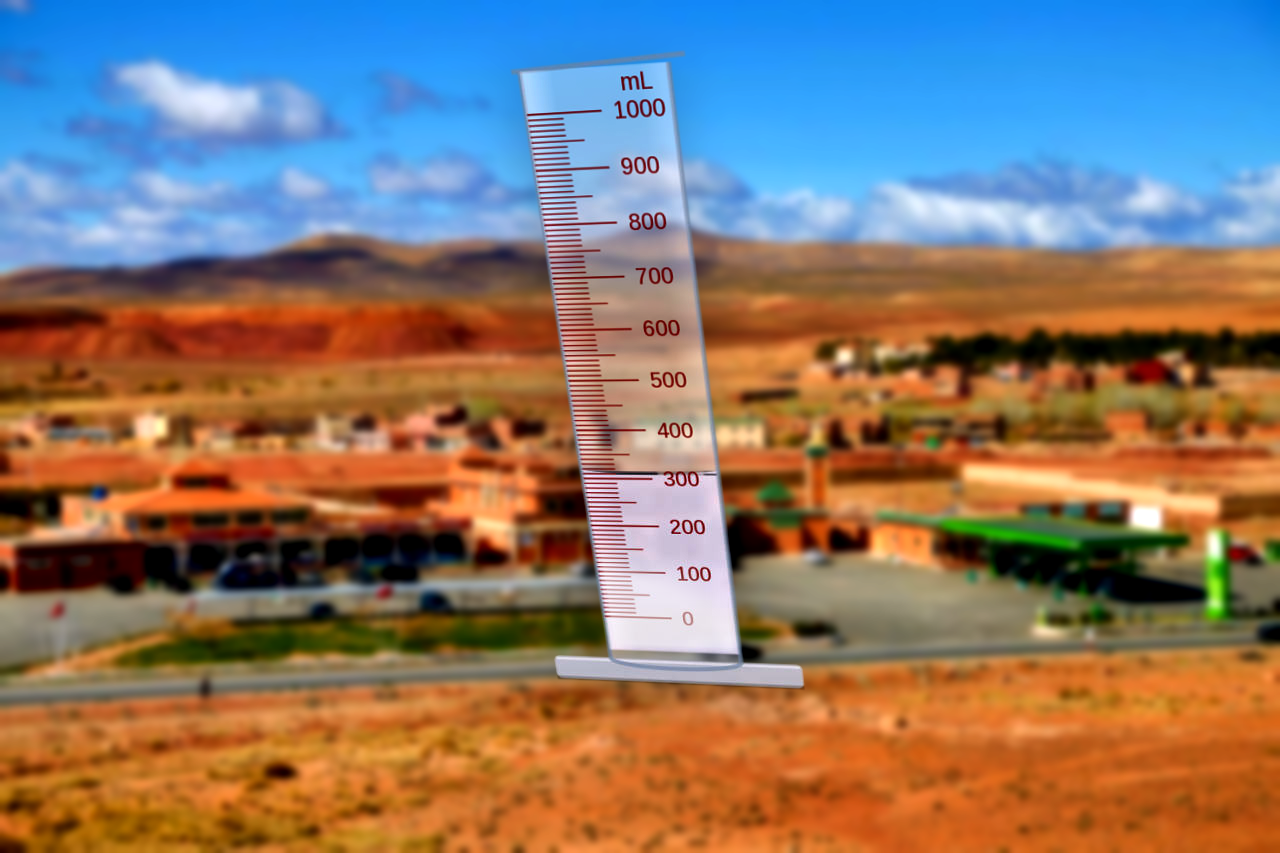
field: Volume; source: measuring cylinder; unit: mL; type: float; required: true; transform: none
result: 310 mL
